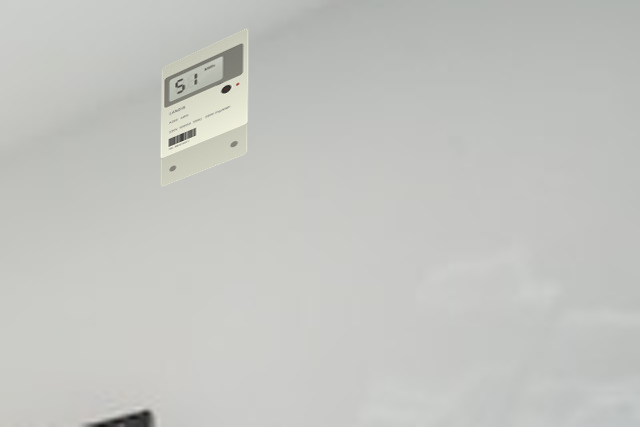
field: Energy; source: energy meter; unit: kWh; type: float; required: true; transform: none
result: 51 kWh
